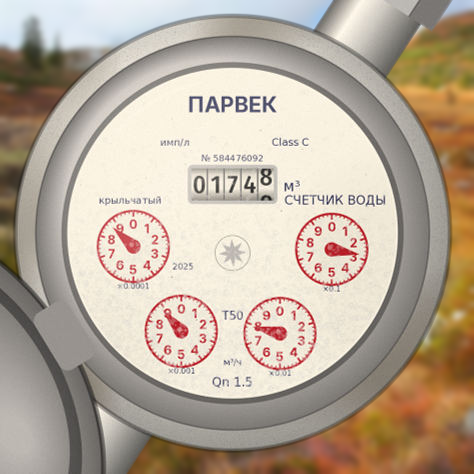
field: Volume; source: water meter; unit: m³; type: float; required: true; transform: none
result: 1748.2788 m³
